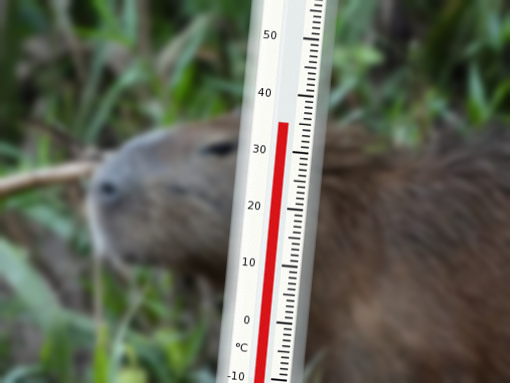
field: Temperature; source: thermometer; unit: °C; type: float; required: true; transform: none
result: 35 °C
